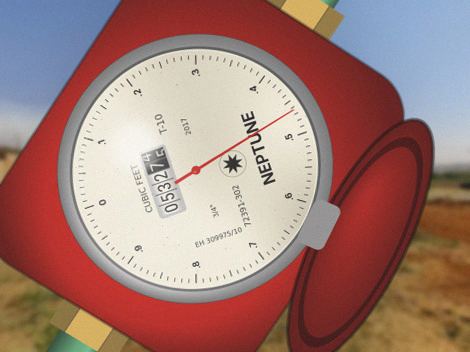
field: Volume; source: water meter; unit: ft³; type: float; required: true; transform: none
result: 53274.46 ft³
